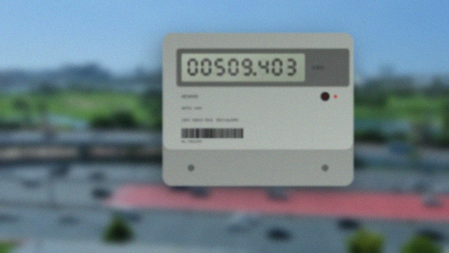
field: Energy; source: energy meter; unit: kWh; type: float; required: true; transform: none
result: 509.403 kWh
